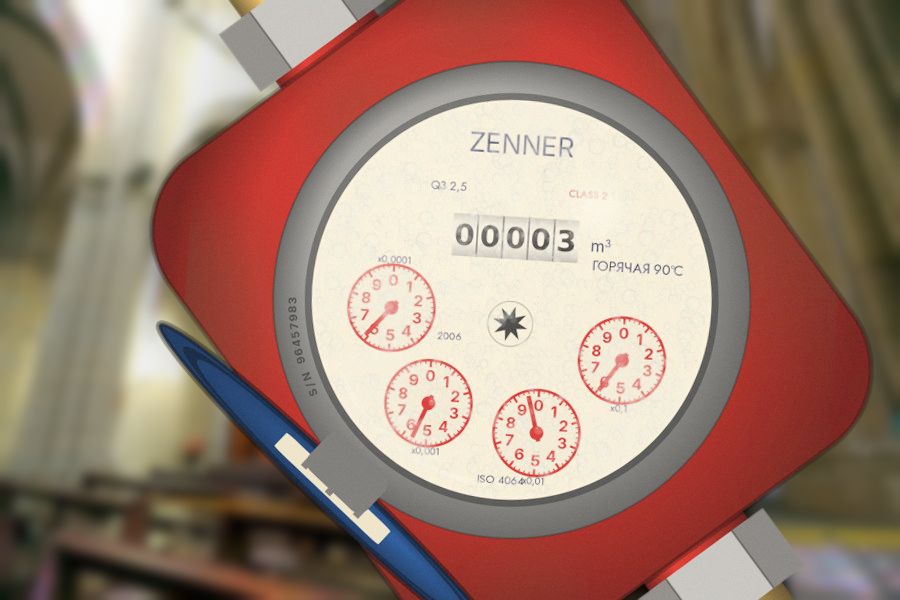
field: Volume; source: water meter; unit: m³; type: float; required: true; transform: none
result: 3.5956 m³
